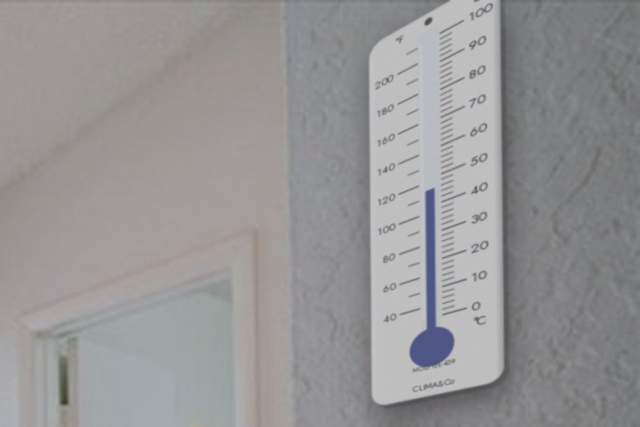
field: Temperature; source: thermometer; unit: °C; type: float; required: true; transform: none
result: 46 °C
